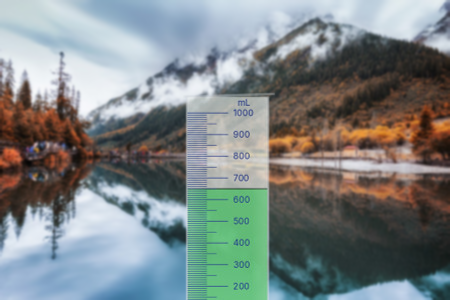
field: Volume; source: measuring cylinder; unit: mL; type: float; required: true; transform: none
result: 650 mL
